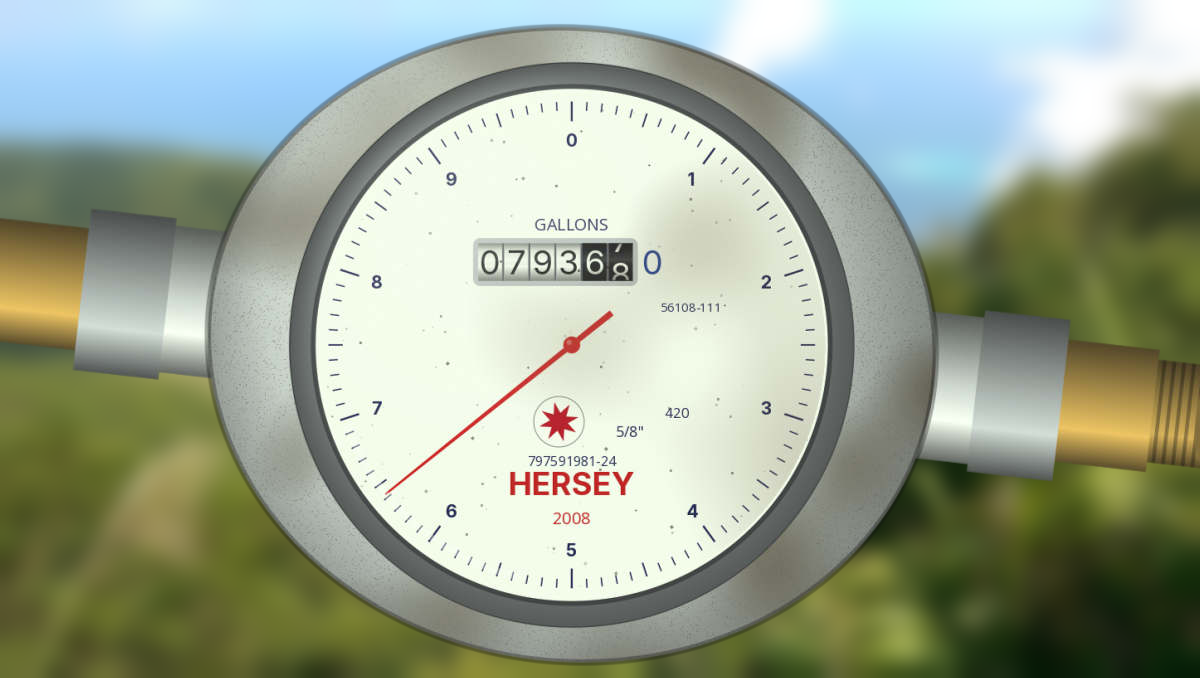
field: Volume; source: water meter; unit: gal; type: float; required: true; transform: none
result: 793676.4 gal
